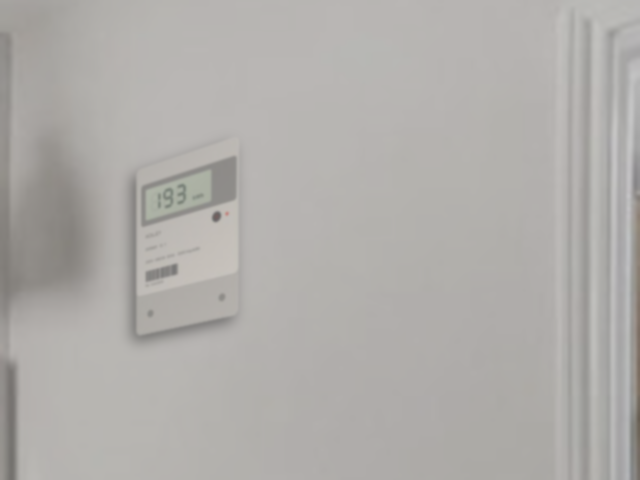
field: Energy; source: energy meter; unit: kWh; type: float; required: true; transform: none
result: 193 kWh
